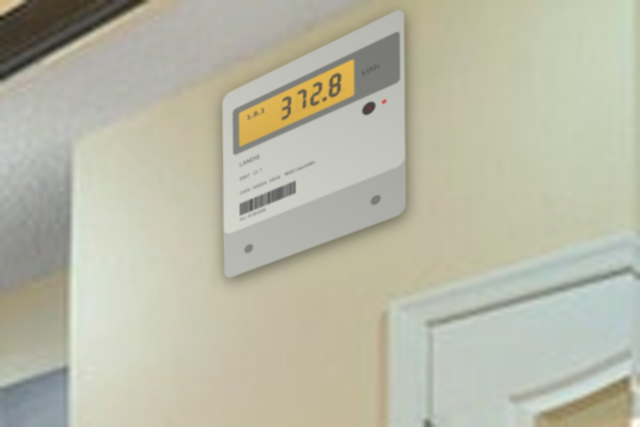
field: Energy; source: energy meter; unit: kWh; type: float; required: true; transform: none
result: 372.8 kWh
